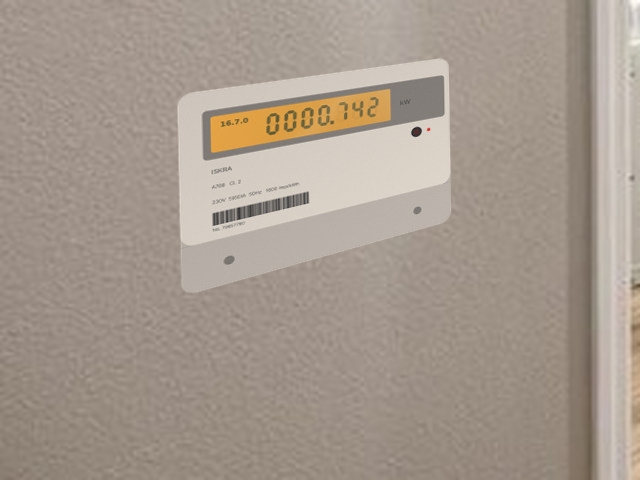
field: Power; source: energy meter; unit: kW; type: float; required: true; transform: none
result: 0.742 kW
